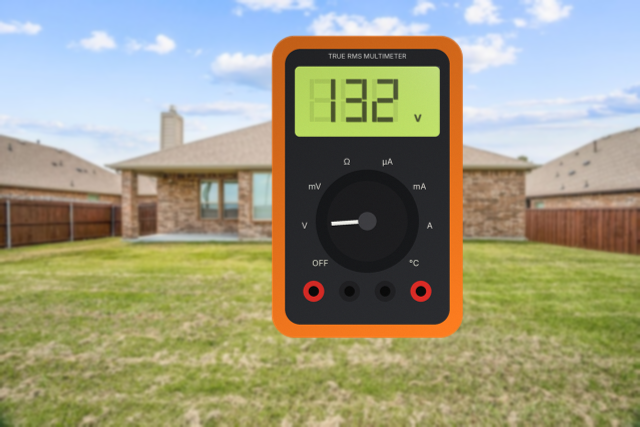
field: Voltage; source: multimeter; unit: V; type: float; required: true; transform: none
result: 132 V
